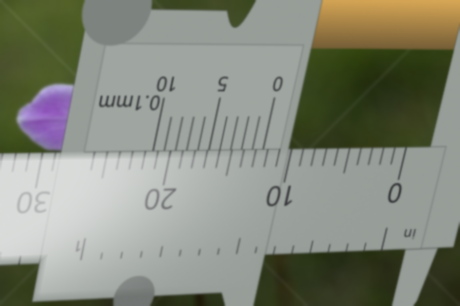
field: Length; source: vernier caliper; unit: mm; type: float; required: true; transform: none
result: 12.4 mm
